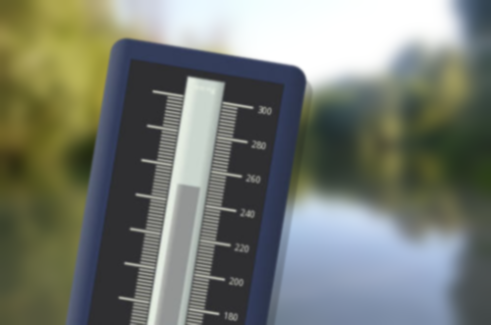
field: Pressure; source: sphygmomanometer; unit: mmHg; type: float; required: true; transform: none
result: 250 mmHg
